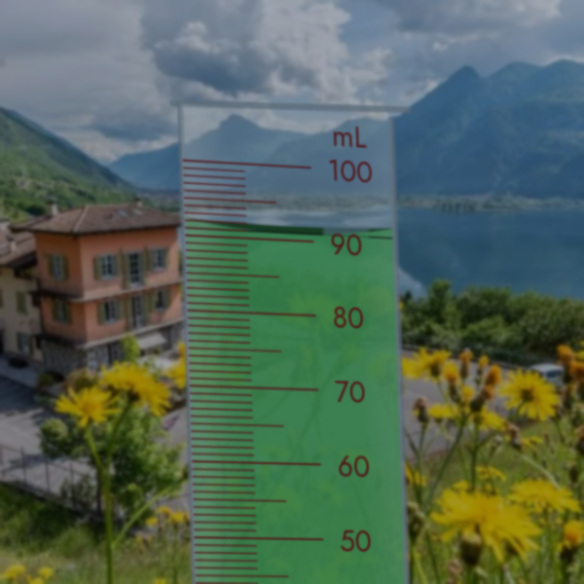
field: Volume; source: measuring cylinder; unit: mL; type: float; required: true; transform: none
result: 91 mL
